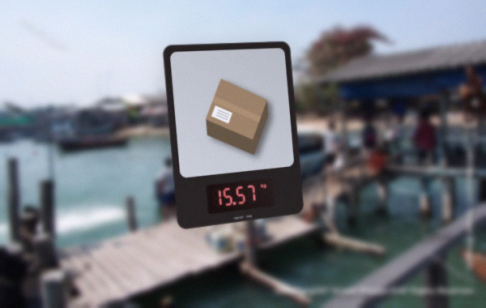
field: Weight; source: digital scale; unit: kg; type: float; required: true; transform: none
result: 15.57 kg
